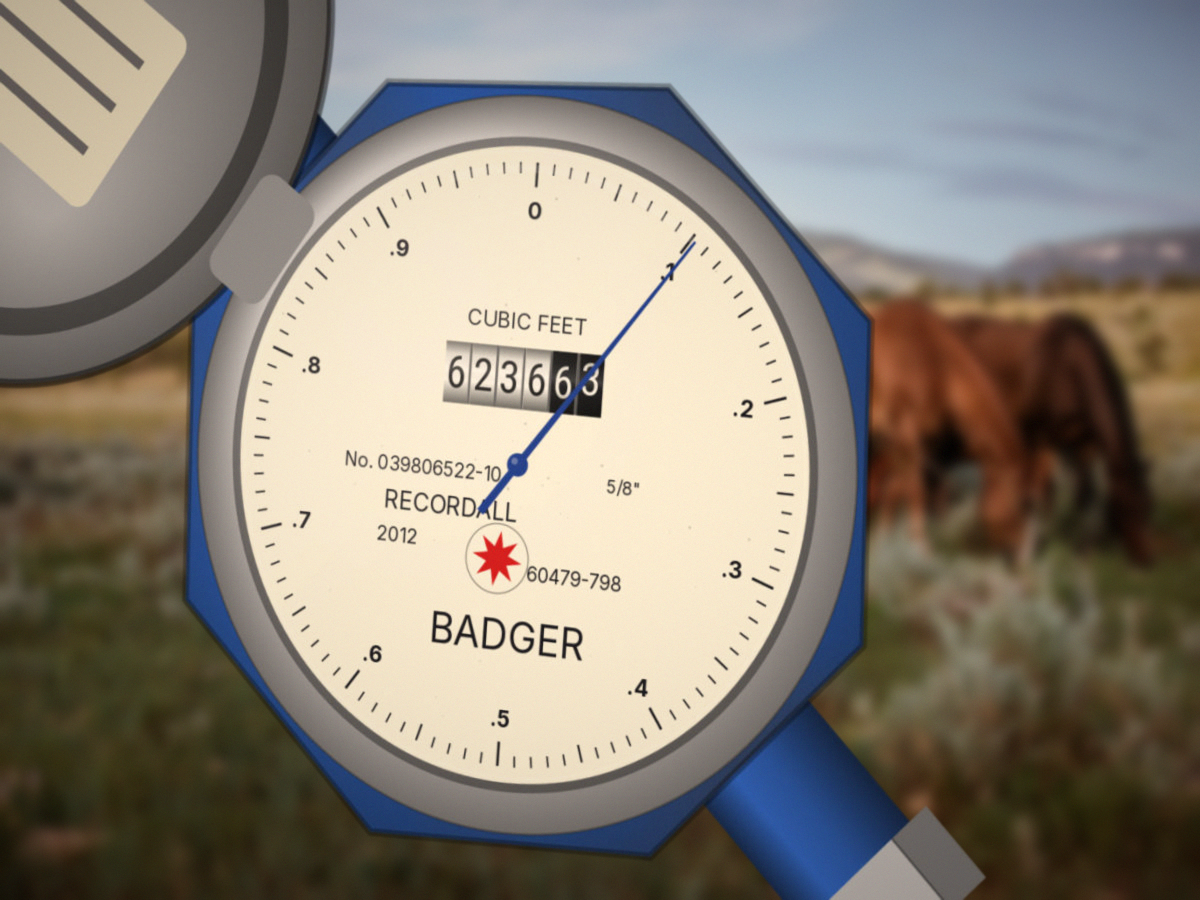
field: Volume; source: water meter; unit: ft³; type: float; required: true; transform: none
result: 623663.10 ft³
